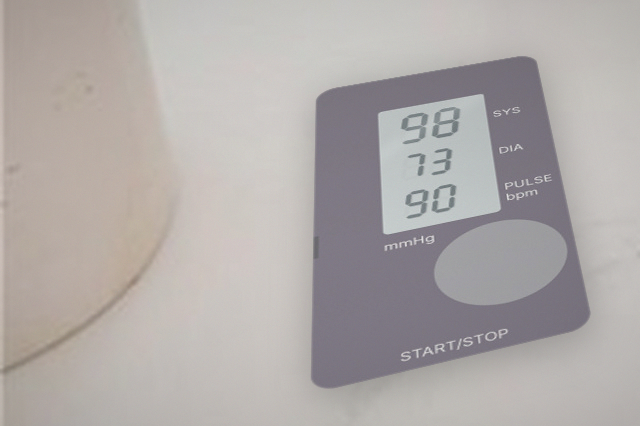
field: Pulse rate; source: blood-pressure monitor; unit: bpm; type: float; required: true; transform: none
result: 90 bpm
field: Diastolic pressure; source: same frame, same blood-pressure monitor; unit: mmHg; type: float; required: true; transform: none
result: 73 mmHg
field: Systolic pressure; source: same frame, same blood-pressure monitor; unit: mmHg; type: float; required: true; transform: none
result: 98 mmHg
